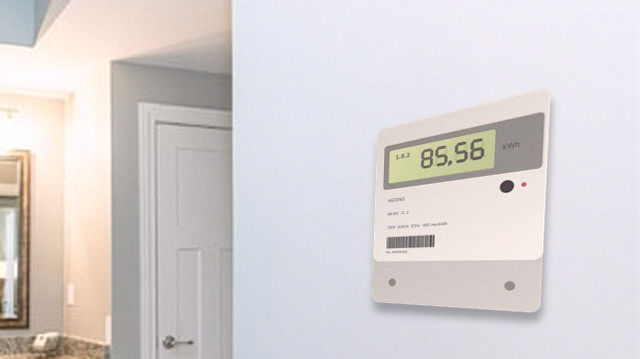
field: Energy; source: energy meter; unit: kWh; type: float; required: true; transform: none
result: 85.56 kWh
